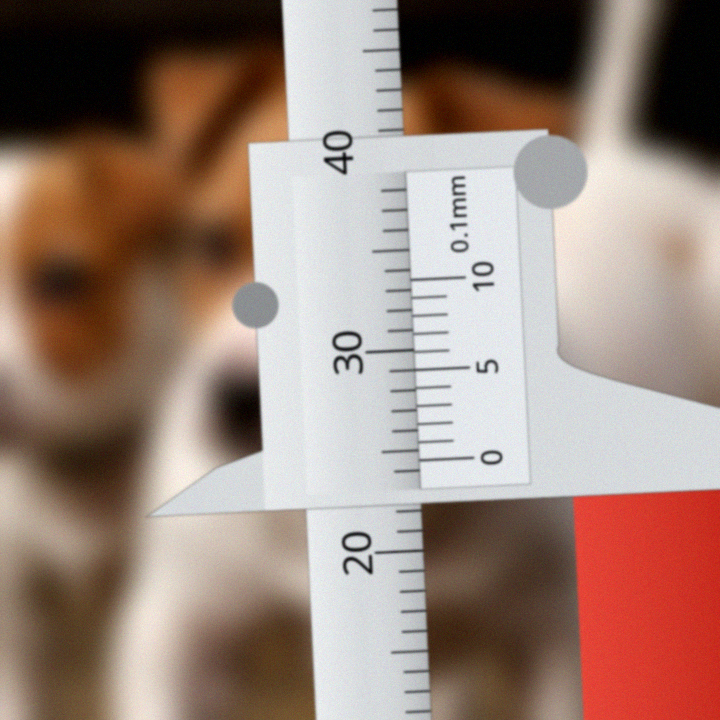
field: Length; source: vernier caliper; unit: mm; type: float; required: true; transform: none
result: 24.5 mm
